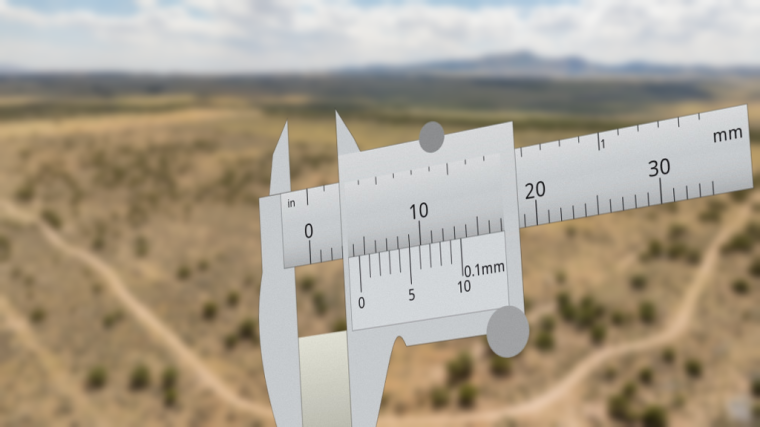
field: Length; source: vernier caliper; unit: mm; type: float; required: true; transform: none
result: 4.5 mm
